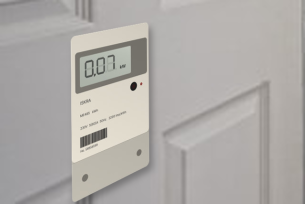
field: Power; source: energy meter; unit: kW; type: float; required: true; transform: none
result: 0.07 kW
